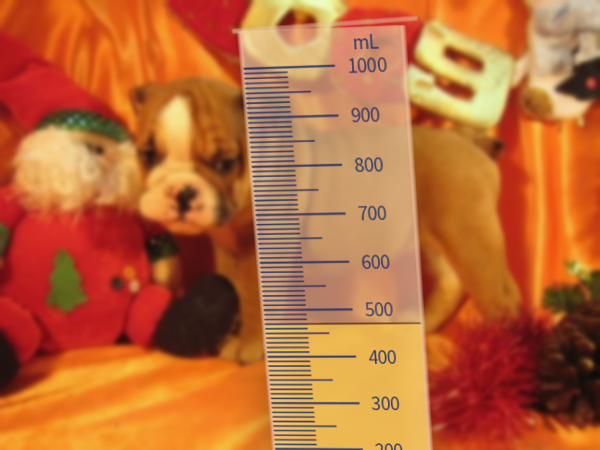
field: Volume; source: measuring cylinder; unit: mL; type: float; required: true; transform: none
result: 470 mL
